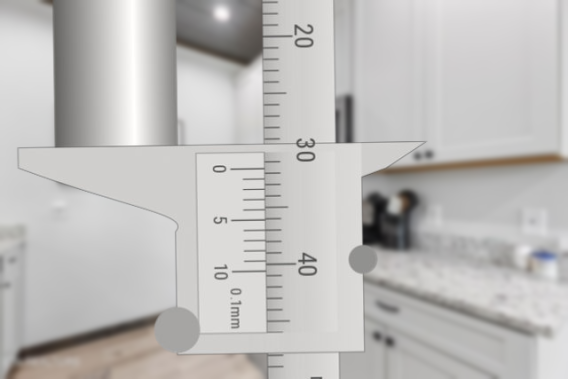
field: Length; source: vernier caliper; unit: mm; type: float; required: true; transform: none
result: 31.6 mm
